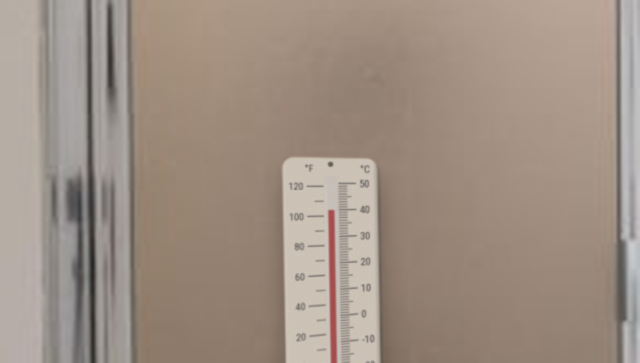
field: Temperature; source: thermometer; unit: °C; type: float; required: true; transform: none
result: 40 °C
